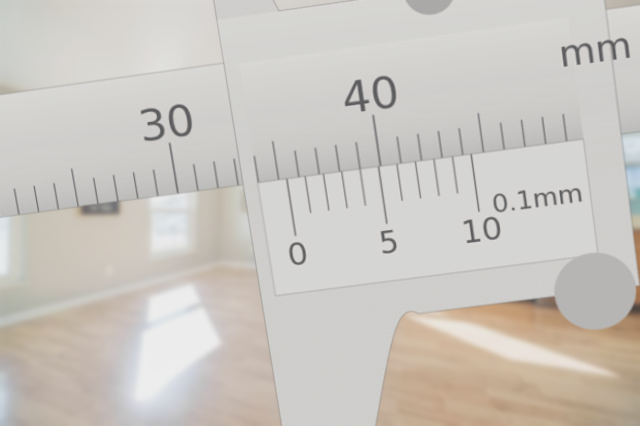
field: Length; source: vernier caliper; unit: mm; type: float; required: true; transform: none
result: 35.4 mm
